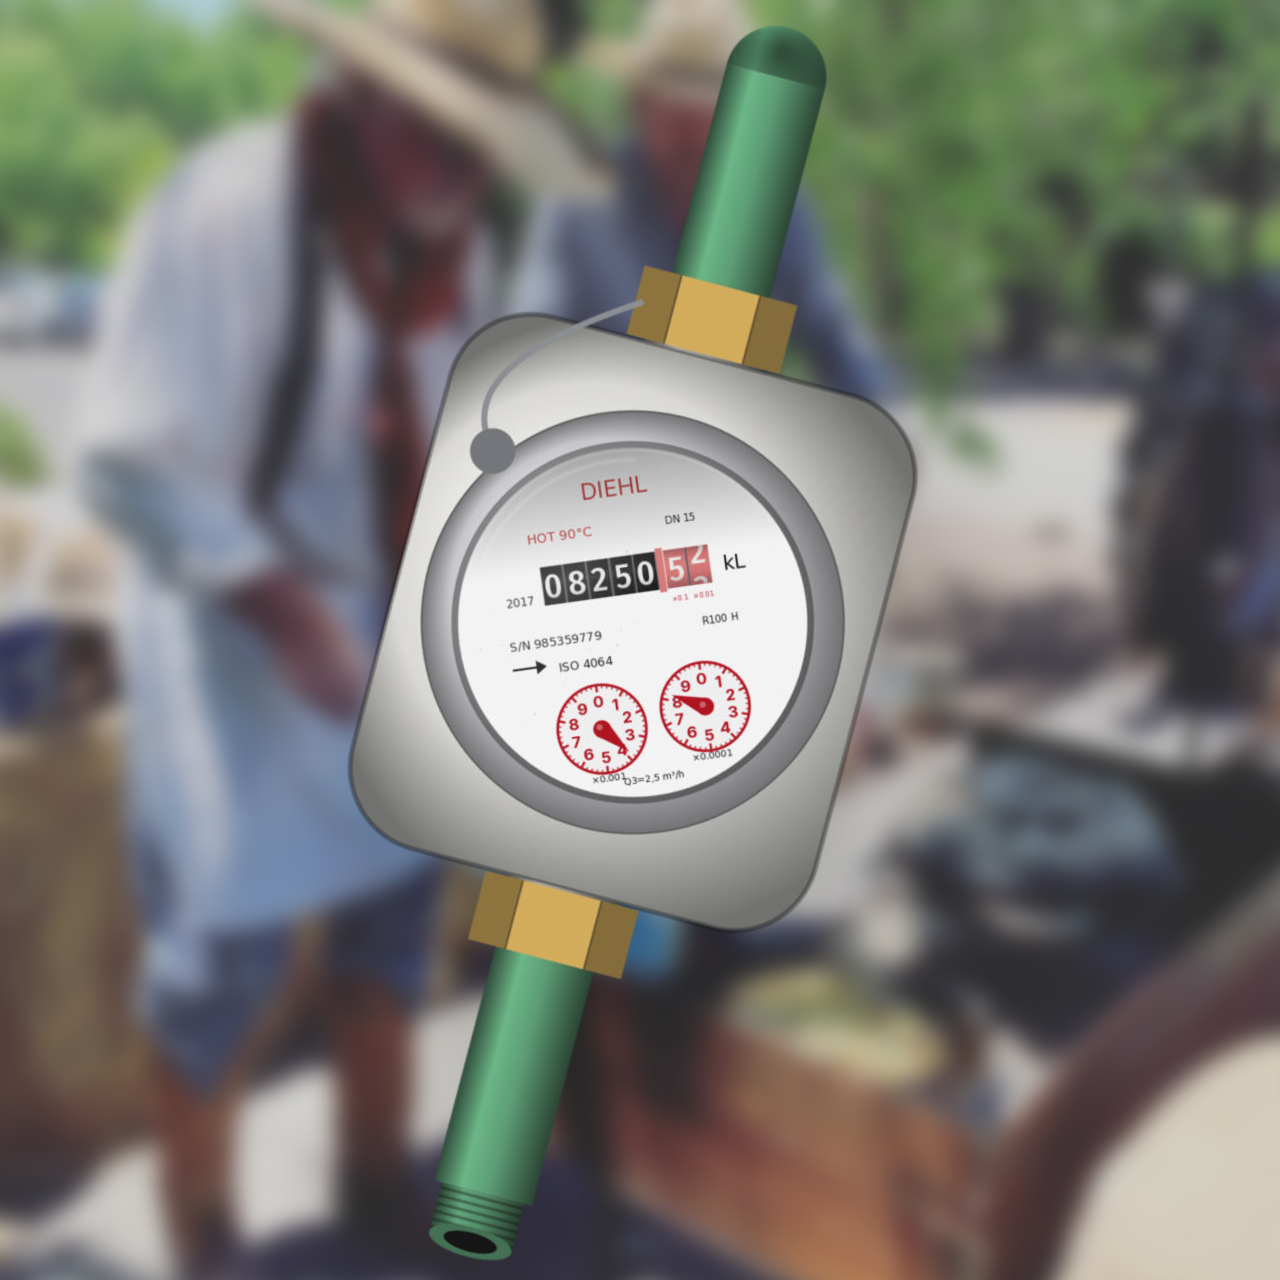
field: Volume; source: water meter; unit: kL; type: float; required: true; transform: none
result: 8250.5238 kL
